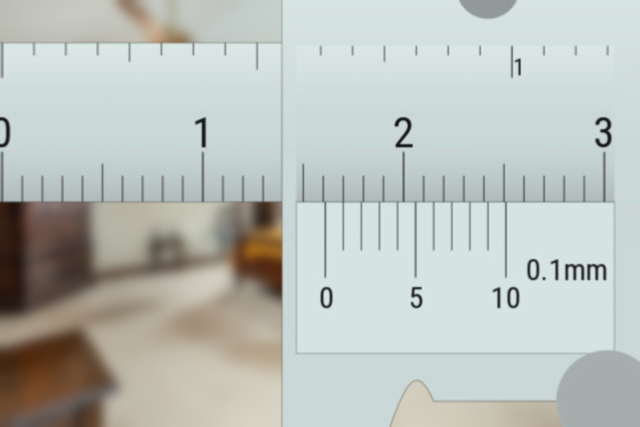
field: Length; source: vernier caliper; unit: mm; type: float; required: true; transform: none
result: 16.1 mm
